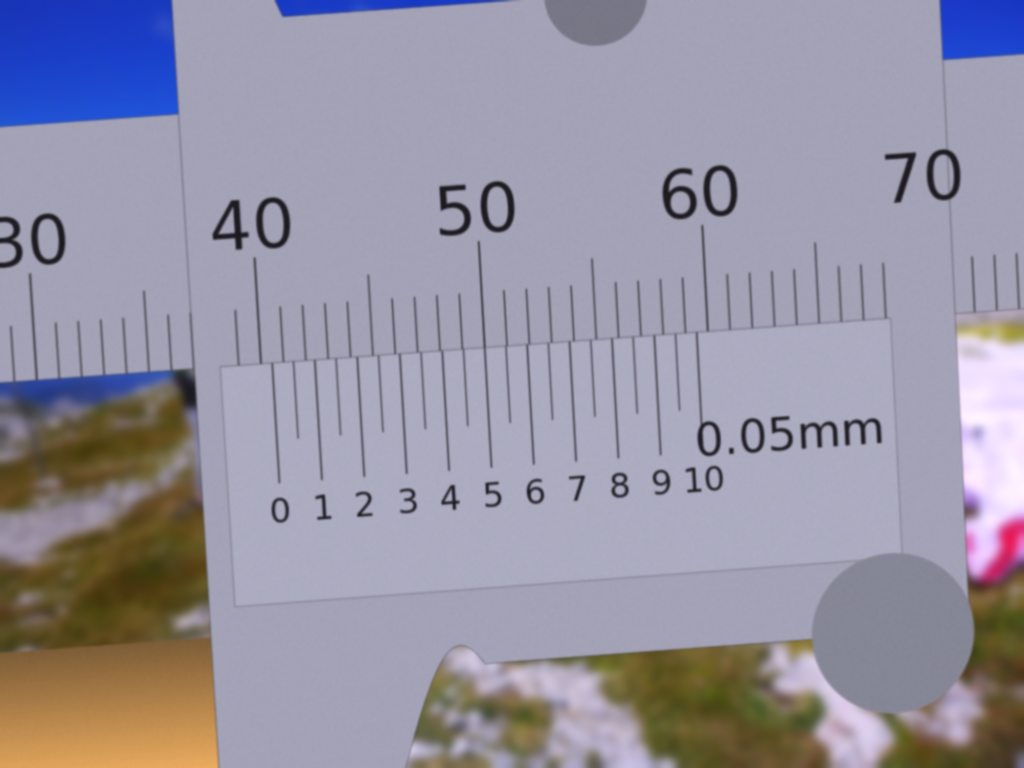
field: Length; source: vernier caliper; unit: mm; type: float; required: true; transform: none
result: 40.5 mm
